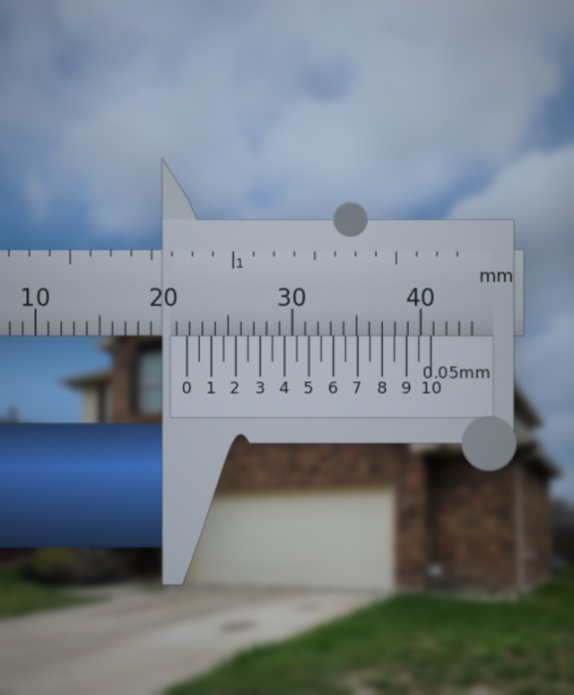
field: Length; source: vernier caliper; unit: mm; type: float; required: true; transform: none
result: 21.8 mm
